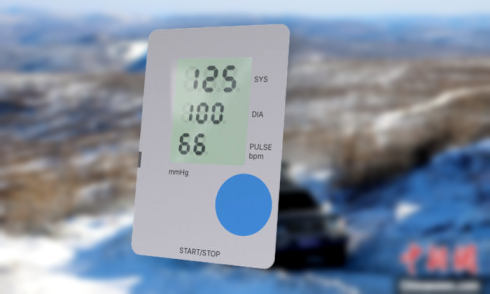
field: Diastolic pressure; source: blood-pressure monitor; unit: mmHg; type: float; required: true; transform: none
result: 100 mmHg
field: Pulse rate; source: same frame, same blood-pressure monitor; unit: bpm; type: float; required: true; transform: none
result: 66 bpm
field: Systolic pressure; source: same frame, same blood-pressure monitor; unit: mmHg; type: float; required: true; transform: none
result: 125 mmHg
